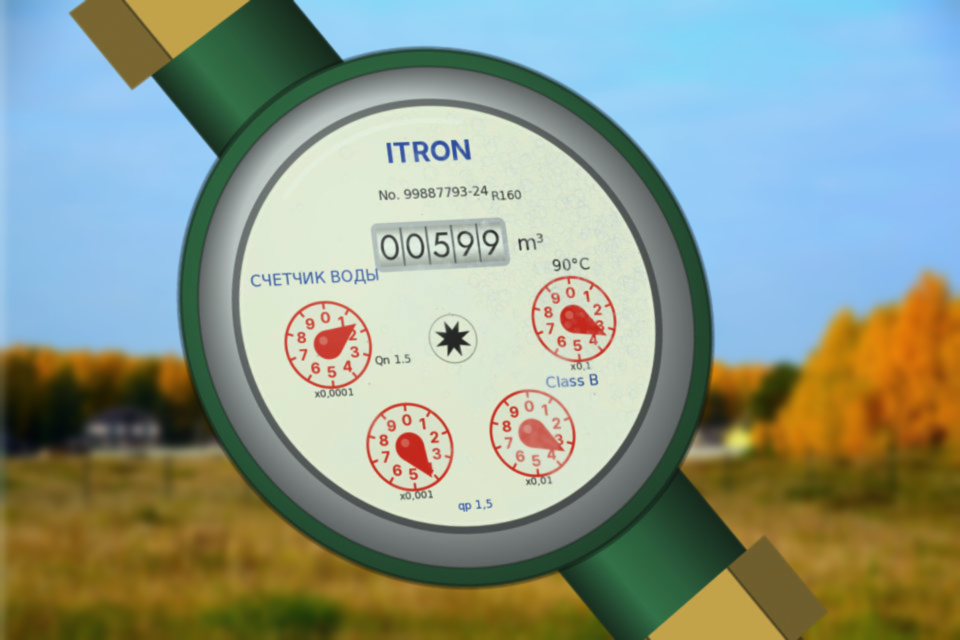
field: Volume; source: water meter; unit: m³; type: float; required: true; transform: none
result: 599.3341 m³
